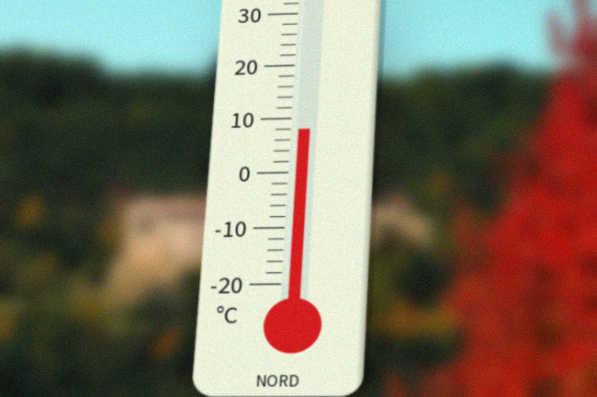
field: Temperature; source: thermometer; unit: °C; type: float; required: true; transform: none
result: 8 °C
